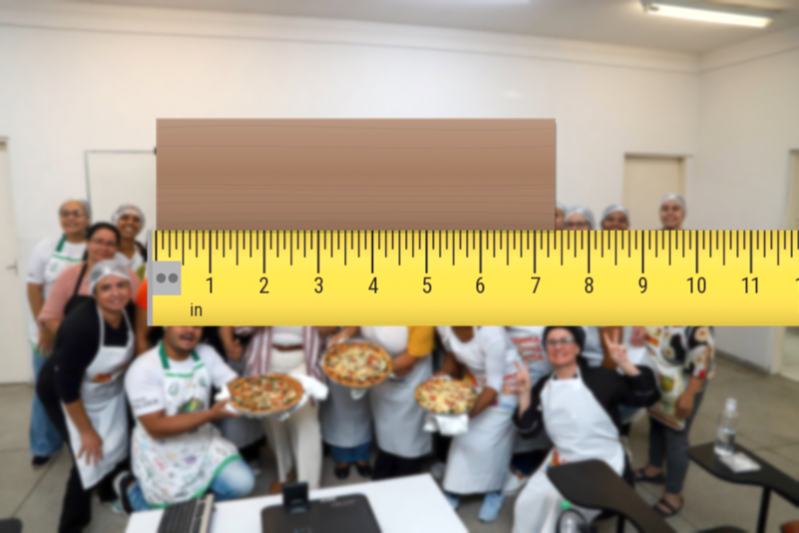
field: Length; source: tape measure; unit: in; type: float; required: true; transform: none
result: 7.375 in
